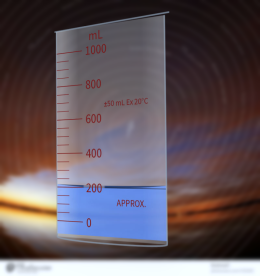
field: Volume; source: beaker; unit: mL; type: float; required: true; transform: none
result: 200 mL
